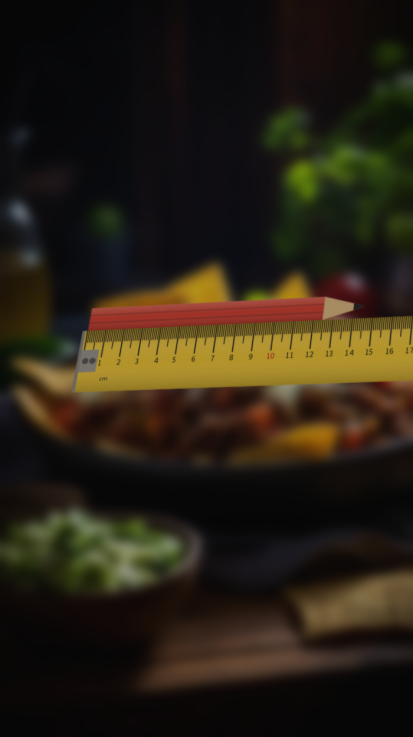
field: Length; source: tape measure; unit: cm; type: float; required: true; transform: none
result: 14.5 cm
